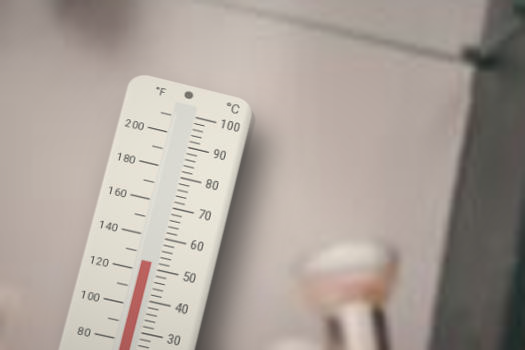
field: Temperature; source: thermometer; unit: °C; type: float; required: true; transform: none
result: 52 °C
